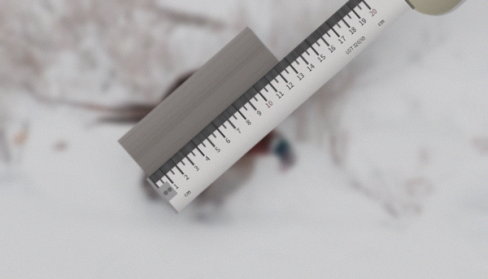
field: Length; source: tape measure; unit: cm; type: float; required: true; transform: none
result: 12.5 cm
